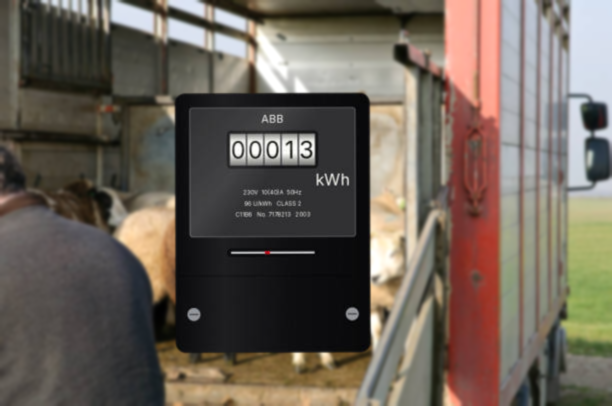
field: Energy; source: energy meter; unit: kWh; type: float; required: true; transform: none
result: 13 kWh
